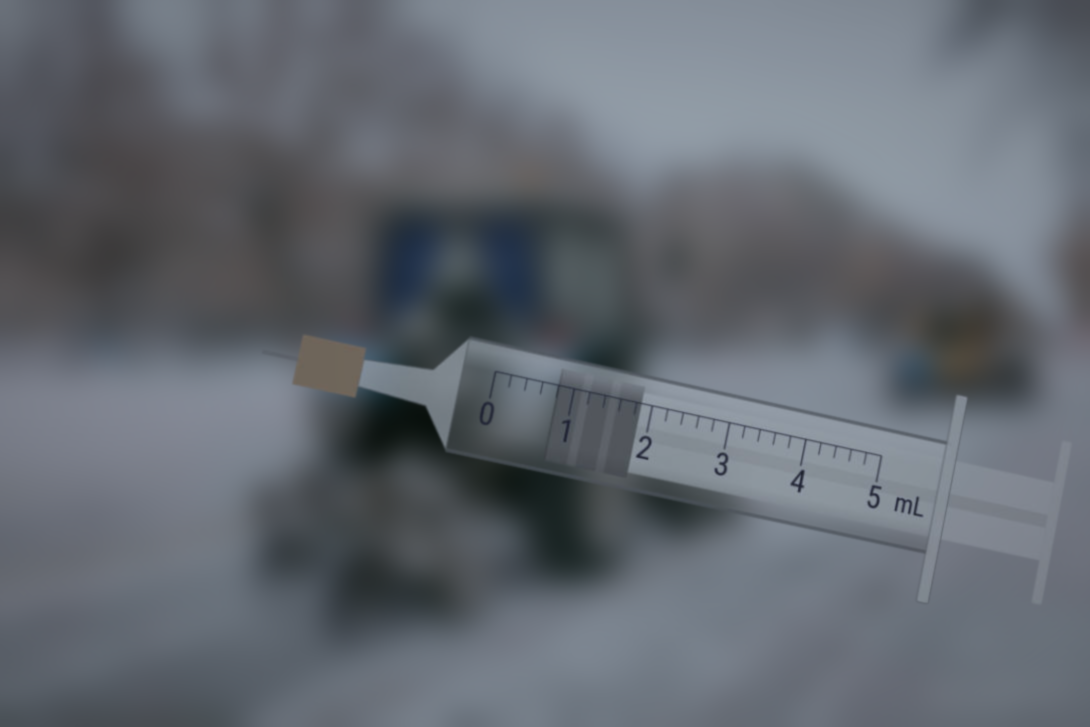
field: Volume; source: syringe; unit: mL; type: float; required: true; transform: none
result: 0.8 mL
